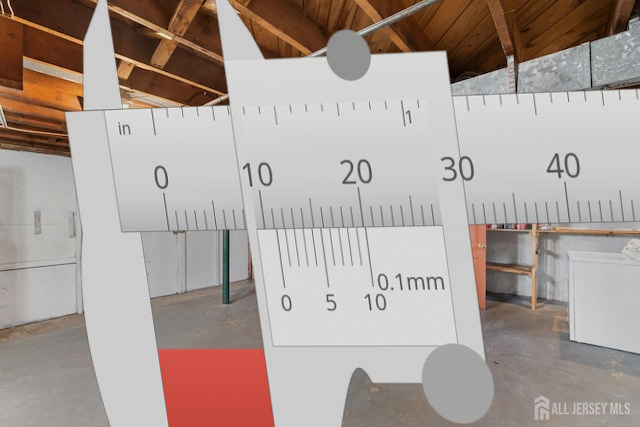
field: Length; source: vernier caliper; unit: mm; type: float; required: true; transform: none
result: 11.2 mm
